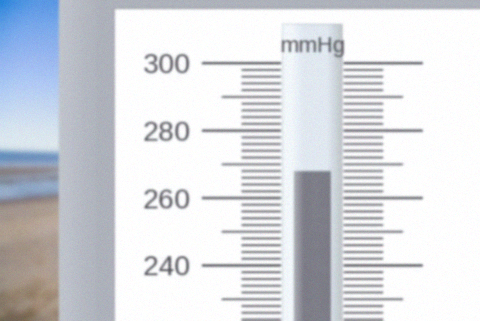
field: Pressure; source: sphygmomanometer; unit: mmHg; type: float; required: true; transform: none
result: 268 mmHg
